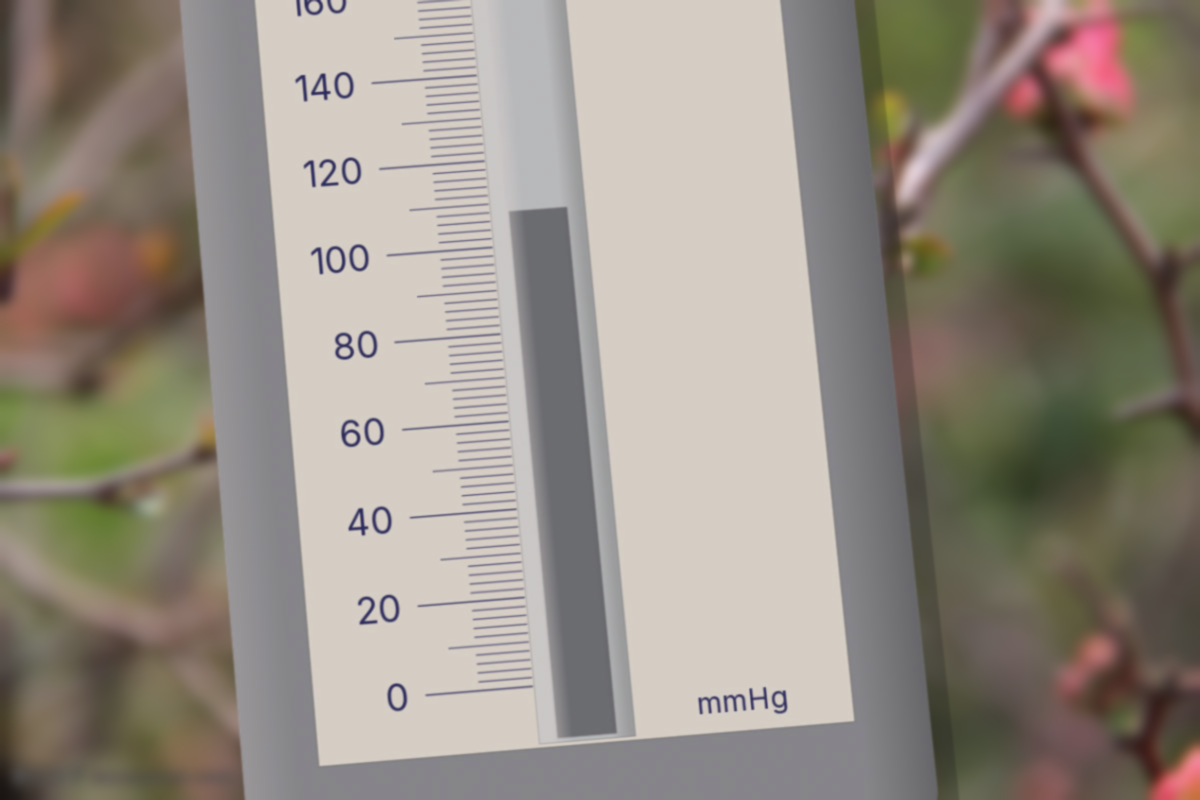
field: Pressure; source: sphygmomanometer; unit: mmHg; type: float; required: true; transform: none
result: 108 mmHg
